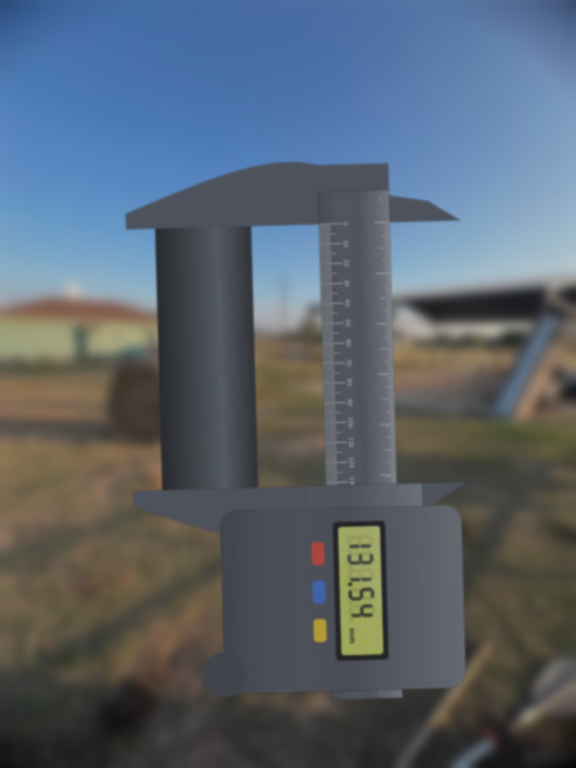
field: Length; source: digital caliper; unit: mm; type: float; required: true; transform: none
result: 131.54 mm
